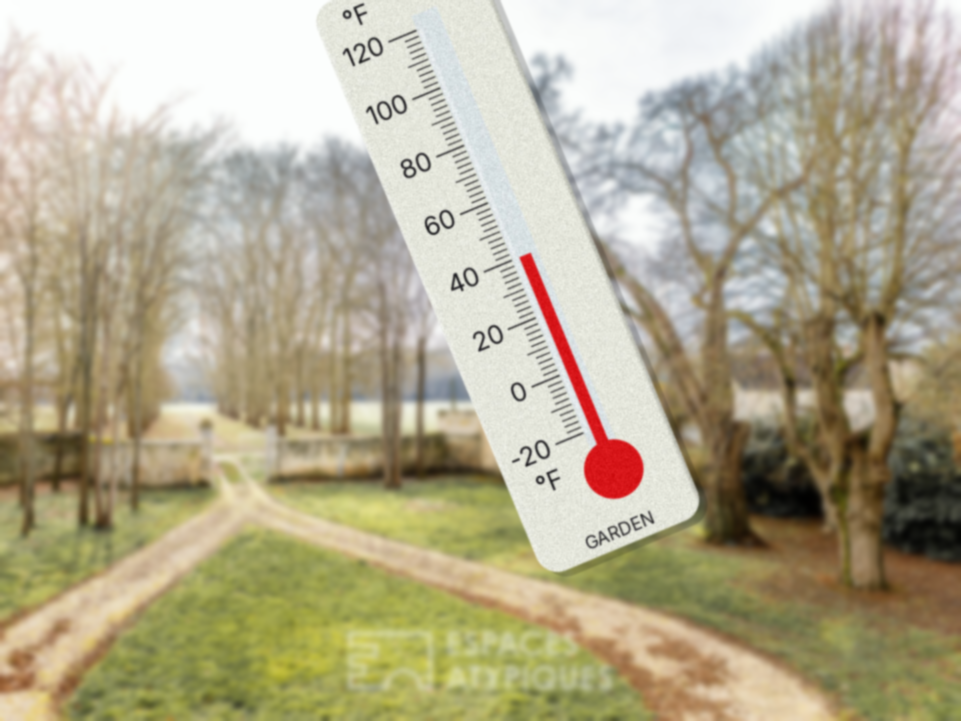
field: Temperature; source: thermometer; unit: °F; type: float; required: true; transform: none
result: 40 °F
